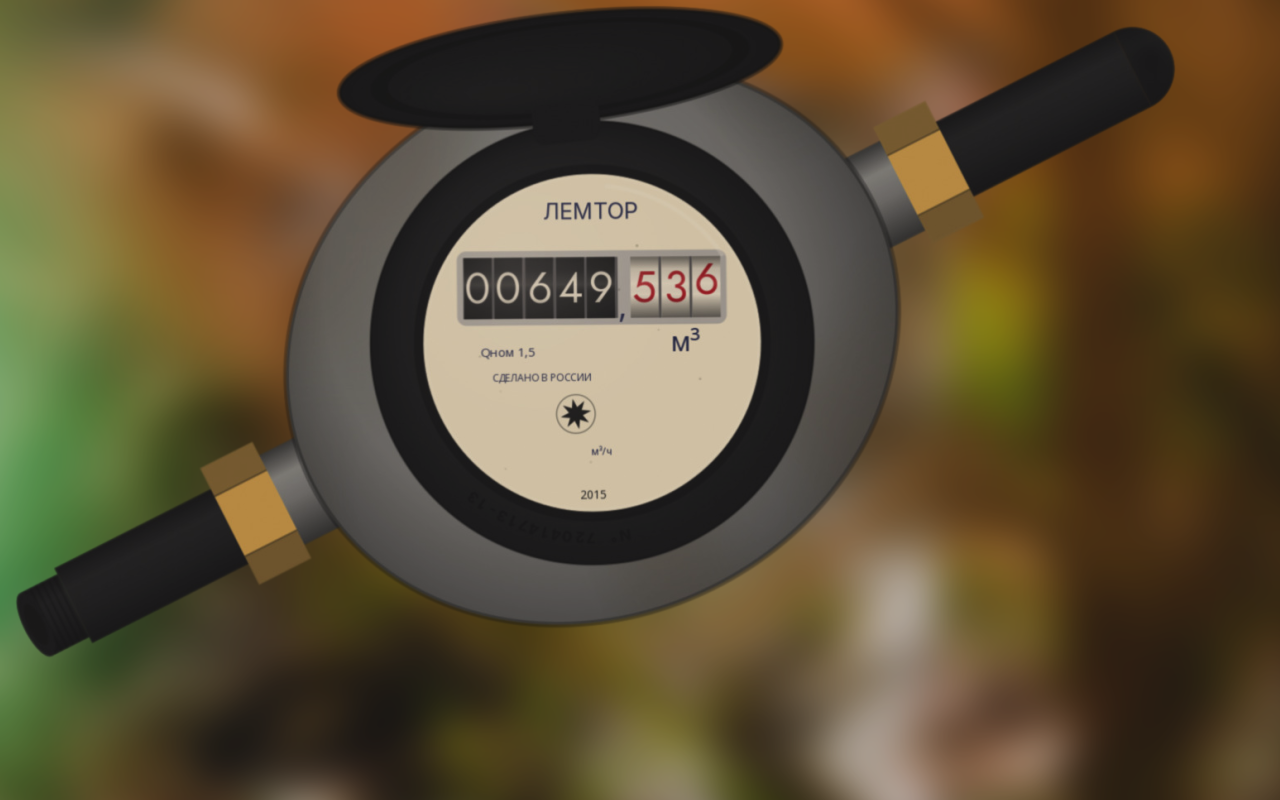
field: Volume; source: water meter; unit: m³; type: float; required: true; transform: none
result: 649.536 m³
